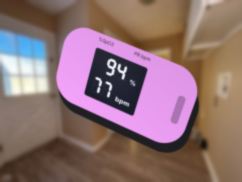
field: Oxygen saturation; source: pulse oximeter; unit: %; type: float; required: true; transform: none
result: 94 %
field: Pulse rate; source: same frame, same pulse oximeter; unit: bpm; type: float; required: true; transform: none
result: 77 bpm
